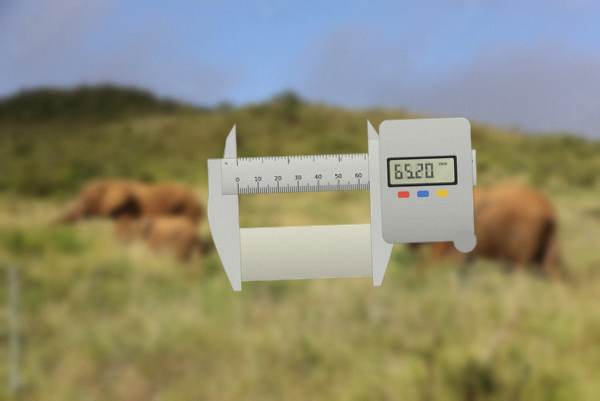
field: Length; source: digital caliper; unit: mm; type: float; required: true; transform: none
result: 65.20 mm
